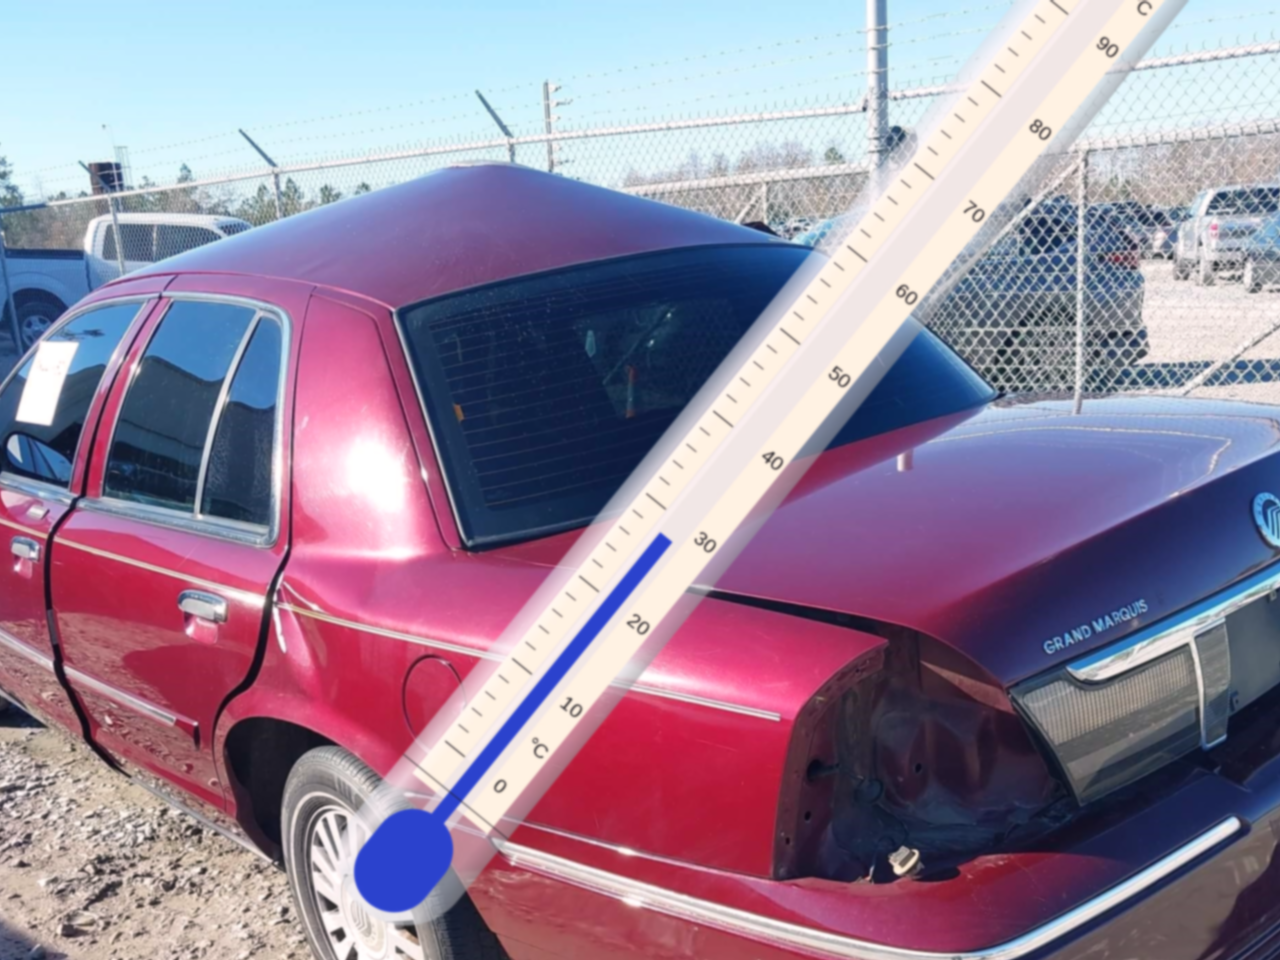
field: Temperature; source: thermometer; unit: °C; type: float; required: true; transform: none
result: 28 °C
